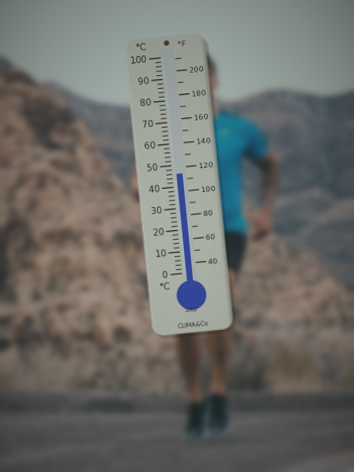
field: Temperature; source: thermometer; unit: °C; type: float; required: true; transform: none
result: 46 °C
